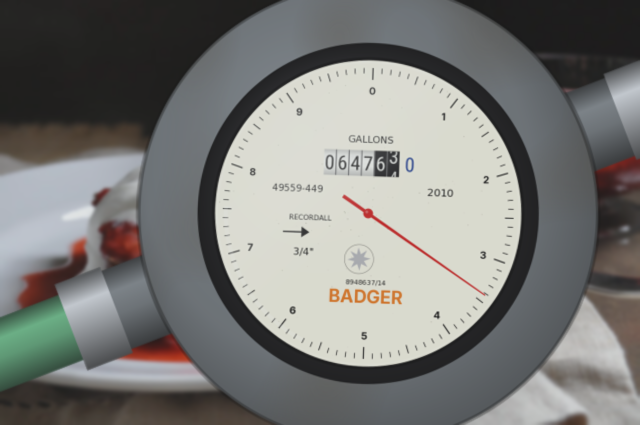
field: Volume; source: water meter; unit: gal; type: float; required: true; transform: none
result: 647633.4 gal
